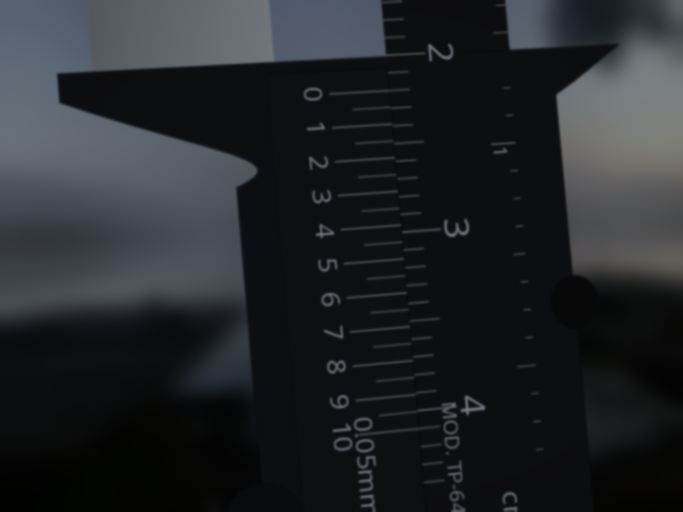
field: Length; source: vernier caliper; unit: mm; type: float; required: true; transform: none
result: 22.0 mm
